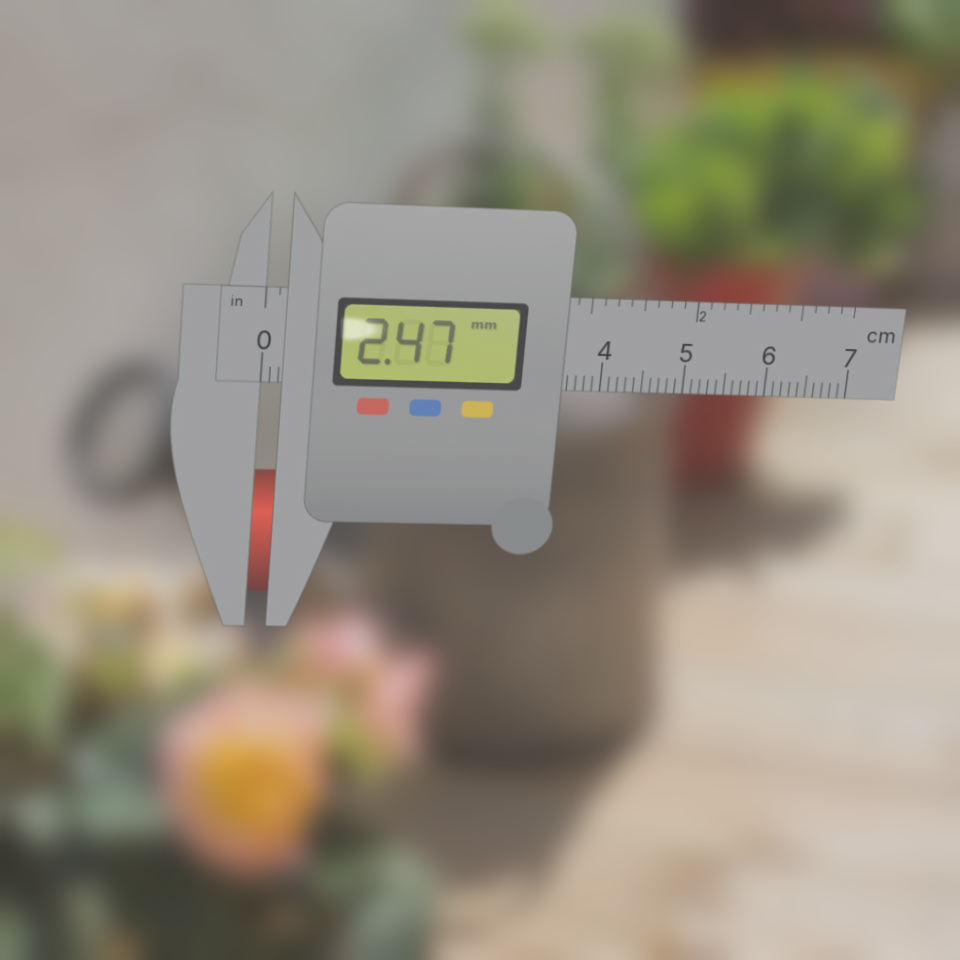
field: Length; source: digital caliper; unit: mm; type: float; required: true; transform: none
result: 2.47 mm
